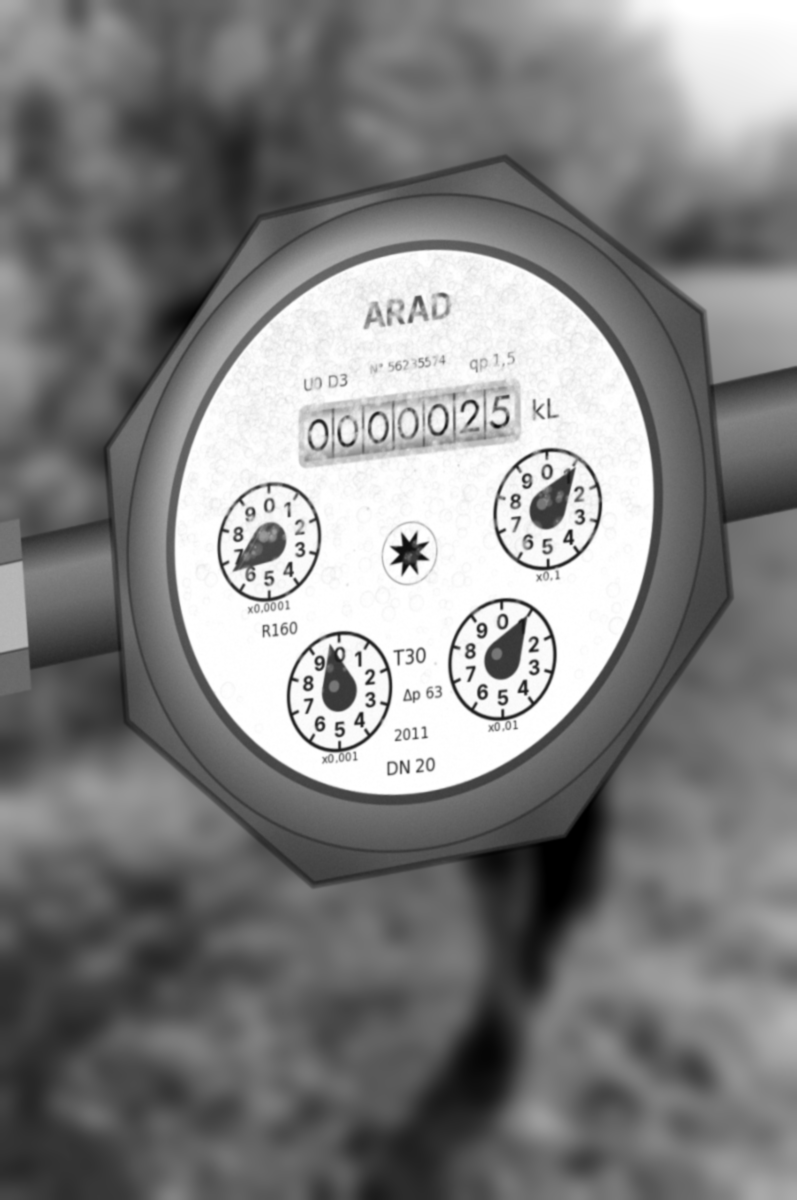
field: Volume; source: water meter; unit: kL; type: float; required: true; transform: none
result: 25.1096 kL
